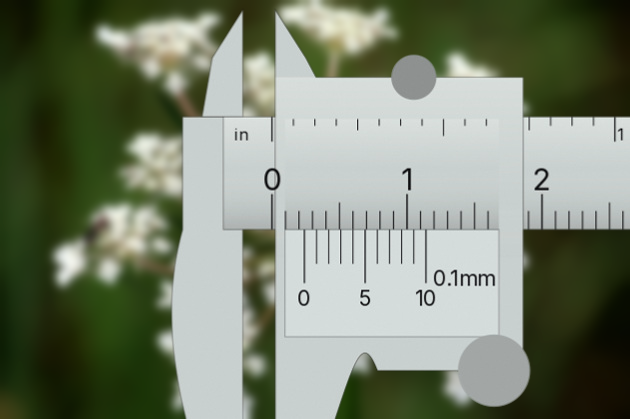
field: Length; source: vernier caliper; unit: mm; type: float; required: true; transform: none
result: 2.4 mm
